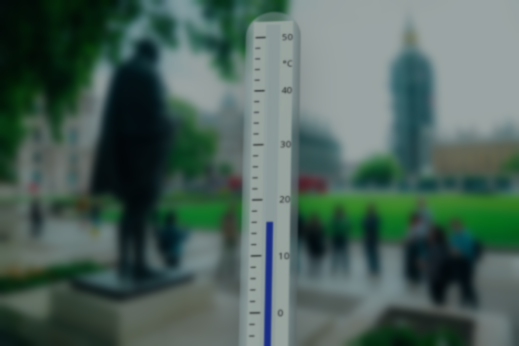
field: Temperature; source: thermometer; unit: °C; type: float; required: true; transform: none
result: 16 °C
